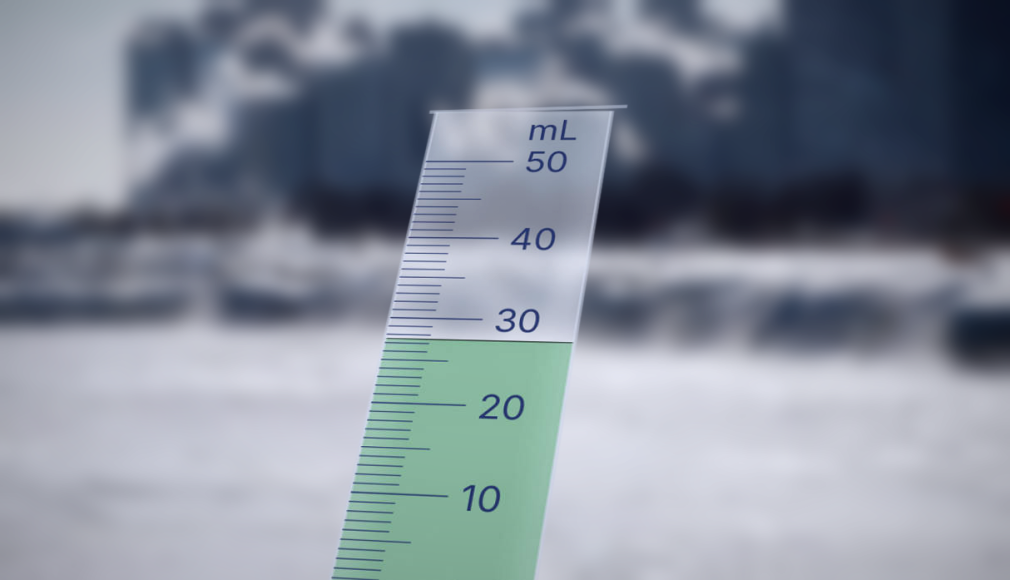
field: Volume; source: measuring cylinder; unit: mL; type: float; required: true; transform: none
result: 27.5 mL
